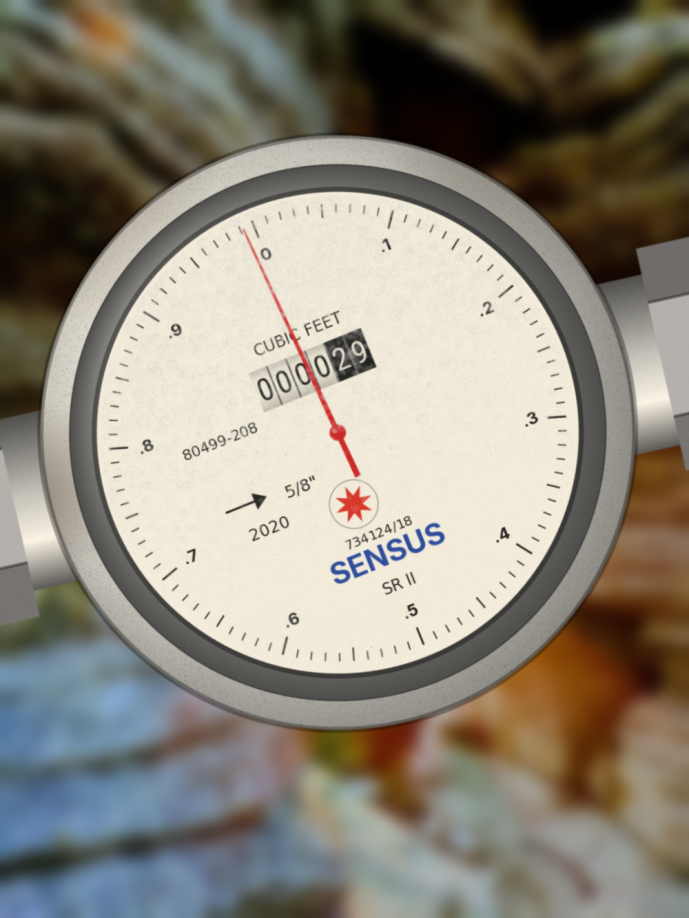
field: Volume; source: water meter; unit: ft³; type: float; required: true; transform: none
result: 28.99 ft³
